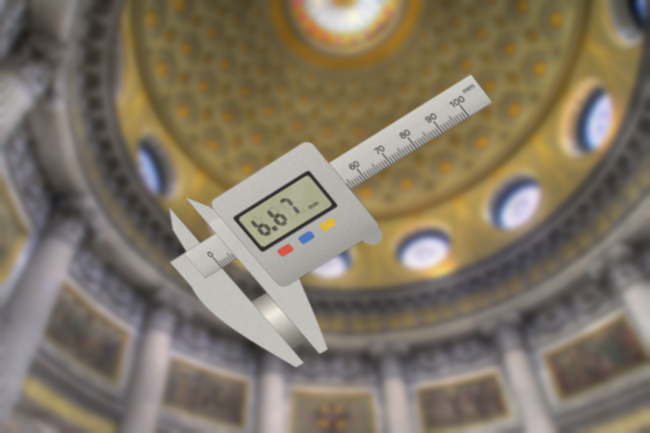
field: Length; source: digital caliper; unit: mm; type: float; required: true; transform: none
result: 6.67 mm
